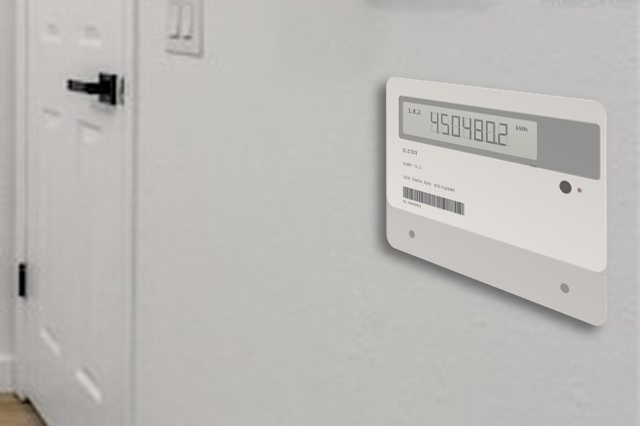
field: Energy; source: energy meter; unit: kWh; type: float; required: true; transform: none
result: 450480.2 kWh
